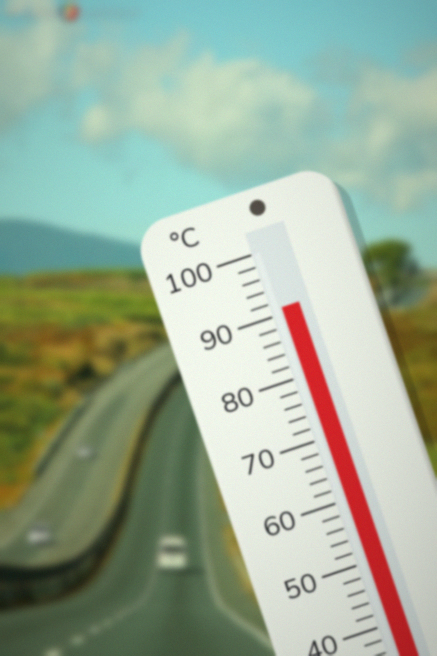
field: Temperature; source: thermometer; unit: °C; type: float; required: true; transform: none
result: 91 °C
